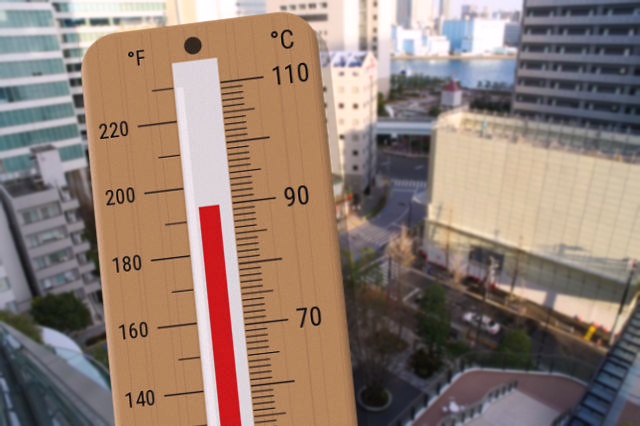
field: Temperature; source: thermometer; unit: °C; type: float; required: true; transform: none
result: 90 °C
